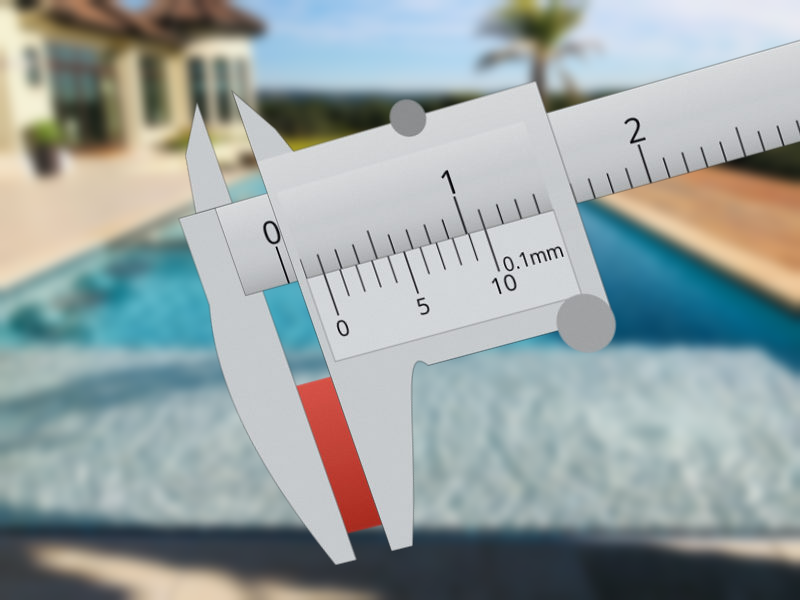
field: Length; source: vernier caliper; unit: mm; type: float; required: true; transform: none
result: 2.0 mm
